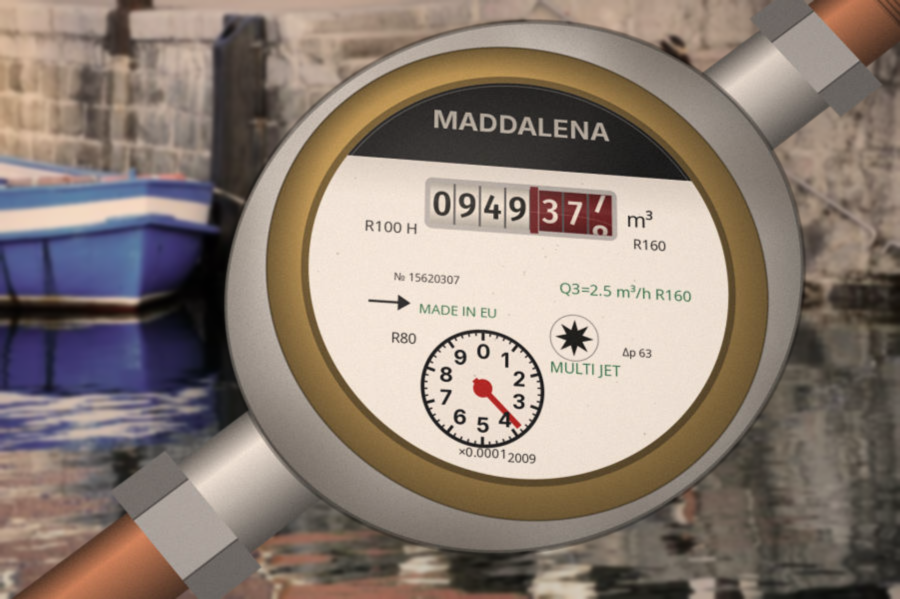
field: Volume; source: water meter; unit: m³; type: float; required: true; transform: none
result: 949.3773 m³
